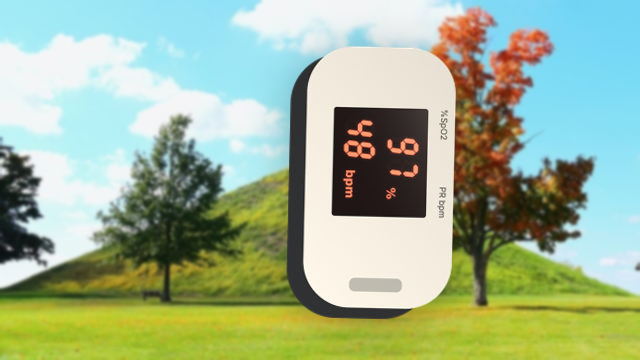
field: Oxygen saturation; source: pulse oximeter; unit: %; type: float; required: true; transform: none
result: 97 %
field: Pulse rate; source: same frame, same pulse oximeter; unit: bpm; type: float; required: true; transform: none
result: 48 bpm
